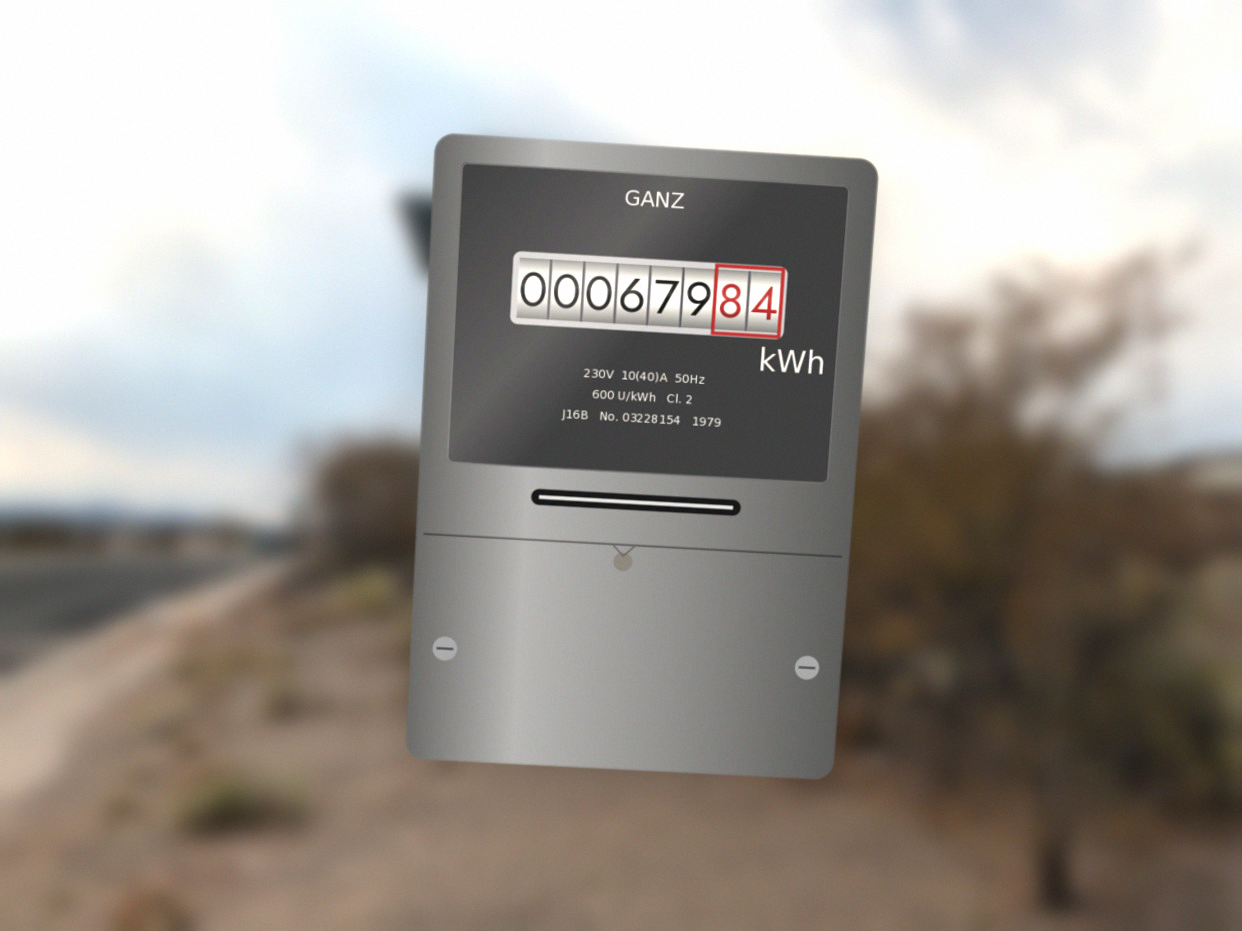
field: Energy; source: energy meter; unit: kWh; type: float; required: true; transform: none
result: 679.84 kWh
